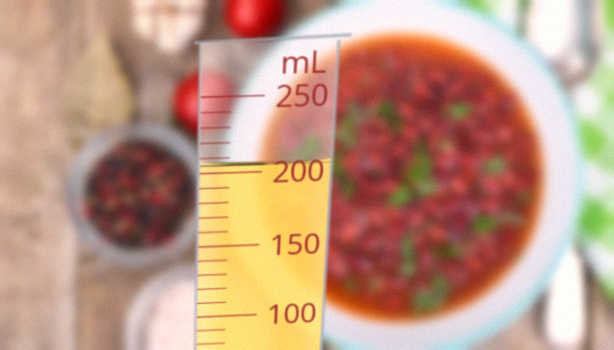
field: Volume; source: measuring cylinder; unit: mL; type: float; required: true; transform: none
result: 205 mL
